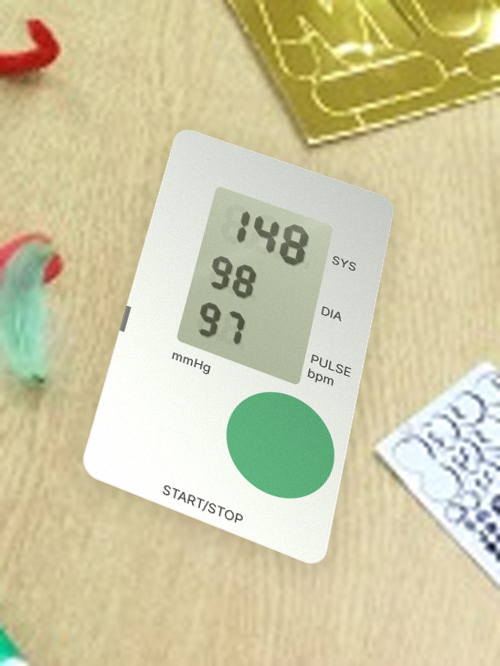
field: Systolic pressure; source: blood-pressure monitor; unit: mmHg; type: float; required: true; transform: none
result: 148 mmHg
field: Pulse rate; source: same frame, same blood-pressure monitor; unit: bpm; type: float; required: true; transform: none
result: 97 bpm
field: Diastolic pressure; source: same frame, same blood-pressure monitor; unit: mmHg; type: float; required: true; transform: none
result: 98 mmHg
